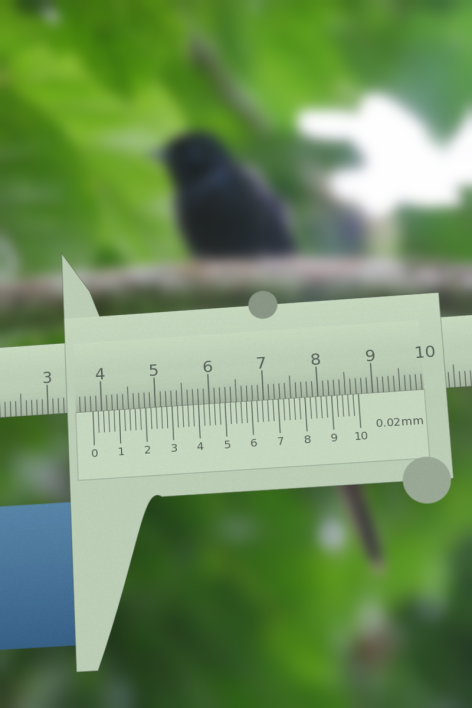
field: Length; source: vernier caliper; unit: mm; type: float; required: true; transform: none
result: 38.4 mm
